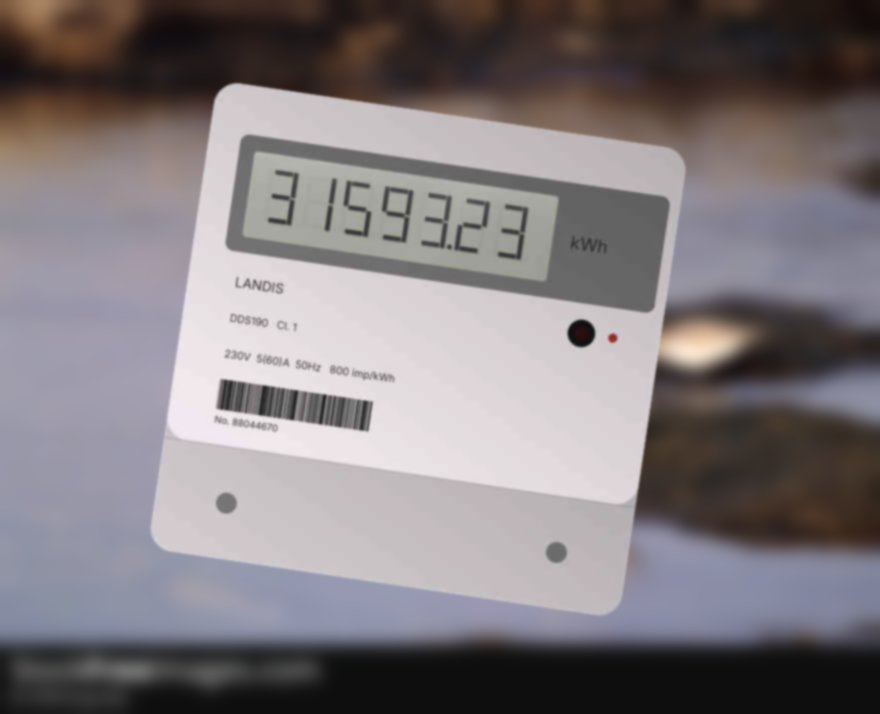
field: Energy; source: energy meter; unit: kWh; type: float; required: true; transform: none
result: 31593.23 kWh
